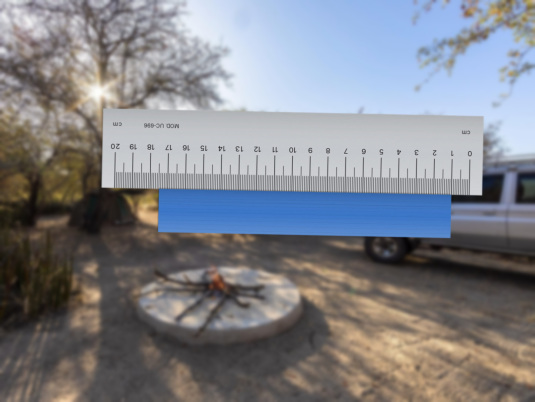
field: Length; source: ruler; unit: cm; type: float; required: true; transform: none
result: 16.5 cm
